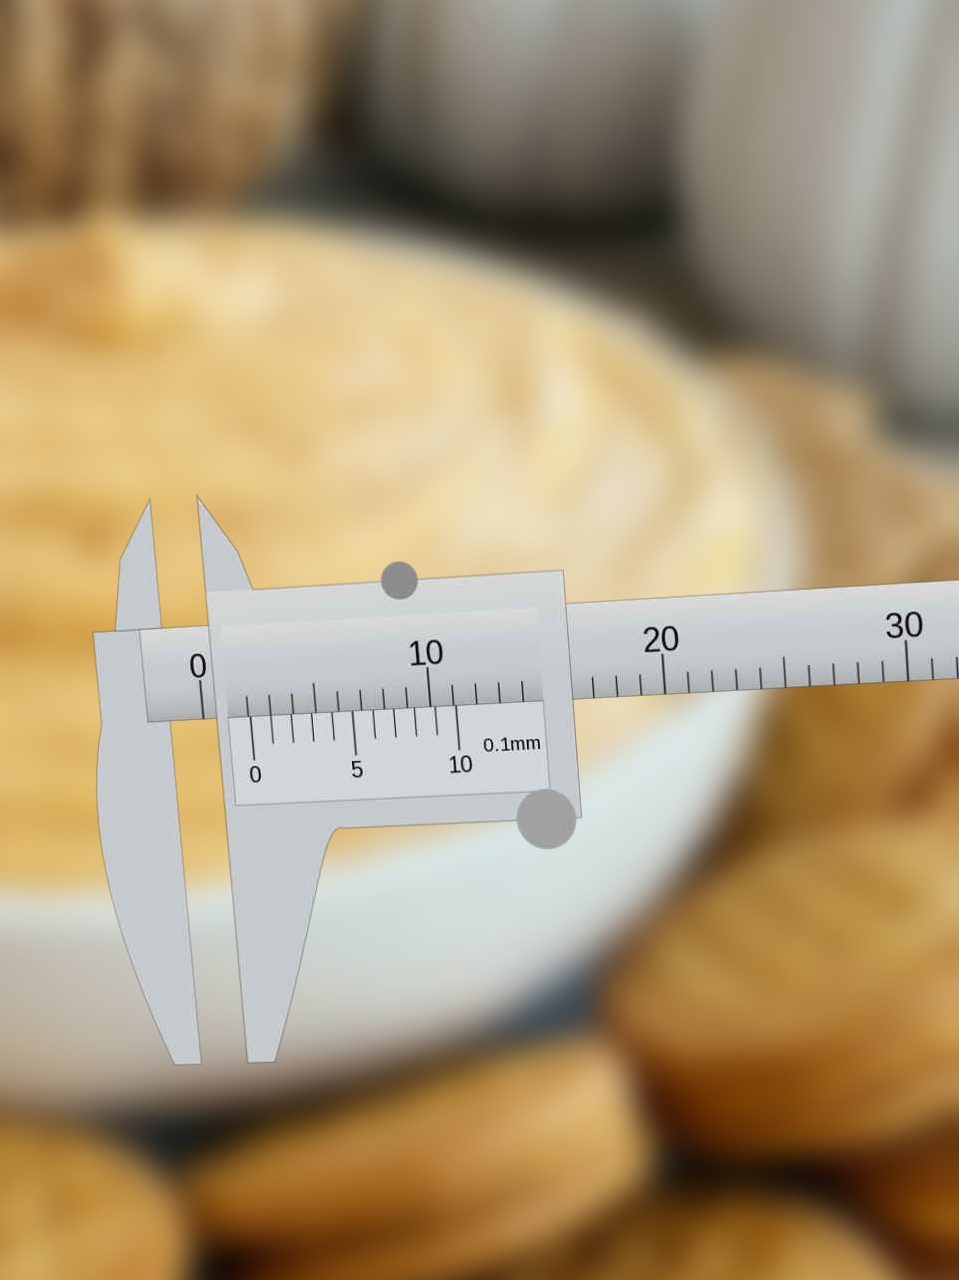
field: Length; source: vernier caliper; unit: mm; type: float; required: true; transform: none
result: 2.1 mm
